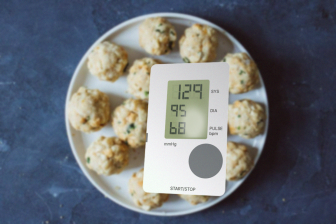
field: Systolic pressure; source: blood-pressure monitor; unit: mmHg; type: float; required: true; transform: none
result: 129 mmHg
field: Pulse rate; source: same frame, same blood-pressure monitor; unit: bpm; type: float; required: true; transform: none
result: 68 bpm
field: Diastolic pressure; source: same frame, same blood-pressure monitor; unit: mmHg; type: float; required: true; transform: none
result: 95 mmHg
